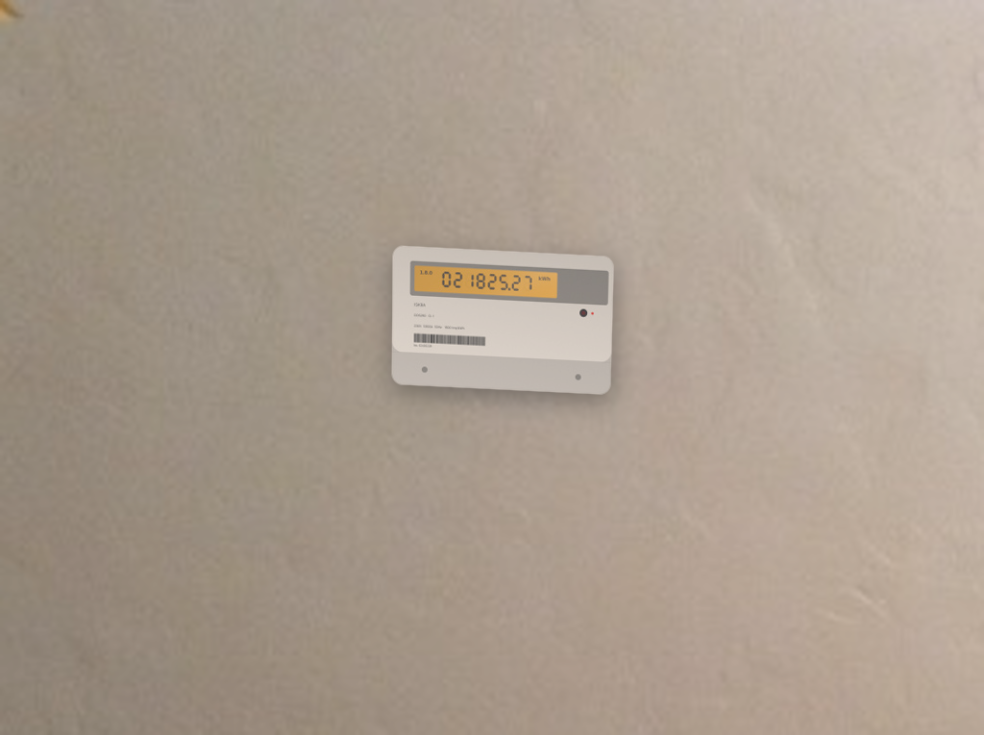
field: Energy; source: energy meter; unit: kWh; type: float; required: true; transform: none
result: 21825.27 kWh
